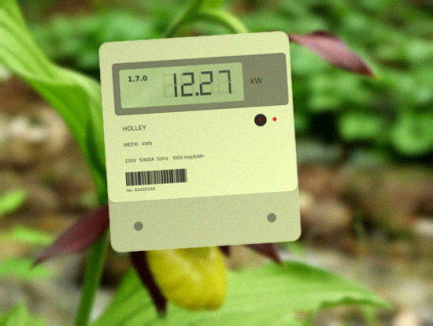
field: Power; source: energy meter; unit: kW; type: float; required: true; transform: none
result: 12.27 kW
